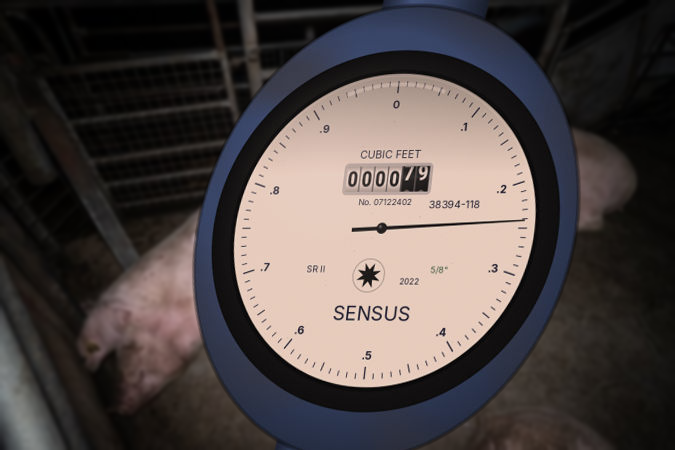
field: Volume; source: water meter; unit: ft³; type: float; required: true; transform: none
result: 79.24 ft³
